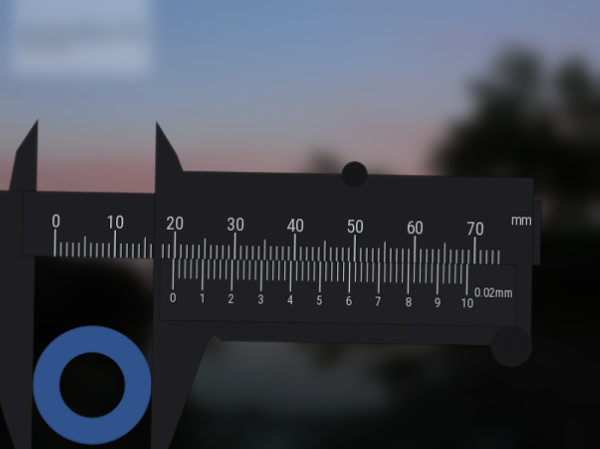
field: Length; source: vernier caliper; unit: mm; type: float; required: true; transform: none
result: 19.8 mm
